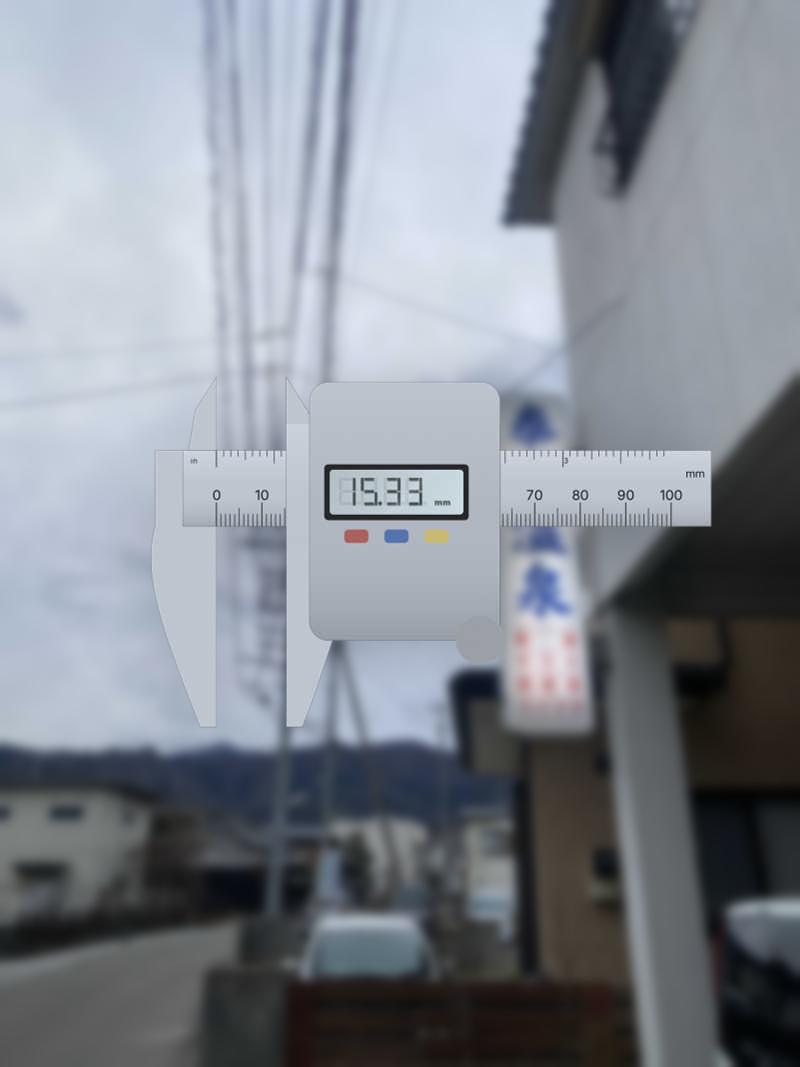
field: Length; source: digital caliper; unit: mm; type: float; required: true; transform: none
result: 15.33 mm
